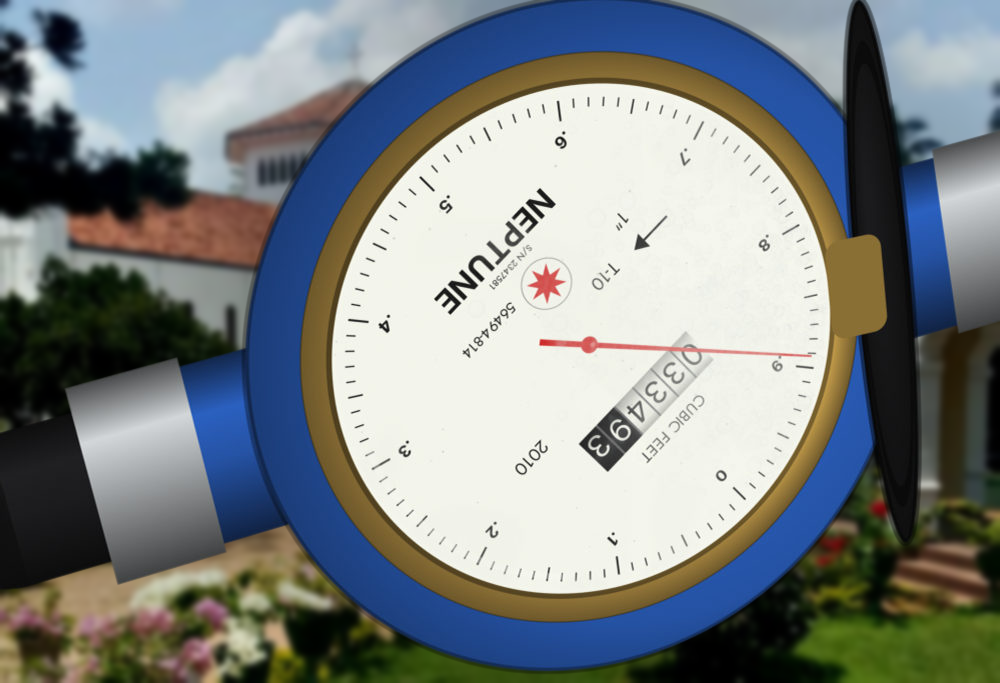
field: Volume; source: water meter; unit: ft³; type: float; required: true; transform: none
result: 33492.89 ft³
